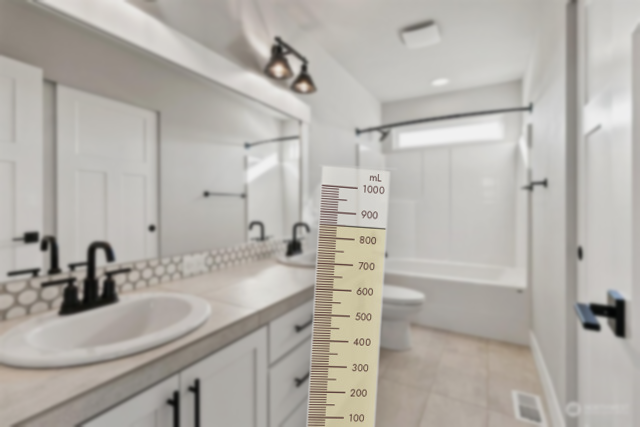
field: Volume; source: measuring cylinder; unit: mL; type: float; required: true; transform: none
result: 850 mL
